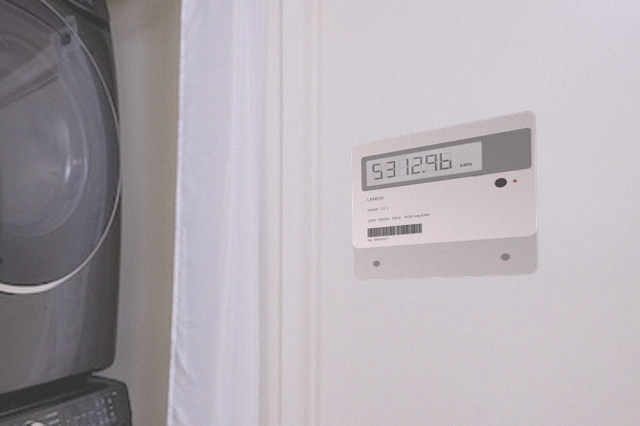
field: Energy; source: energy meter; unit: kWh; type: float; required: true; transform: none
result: 5312.96 kWh
